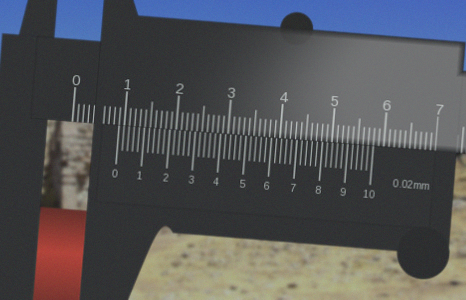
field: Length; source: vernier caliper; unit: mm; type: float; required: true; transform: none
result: 9.0 mm
